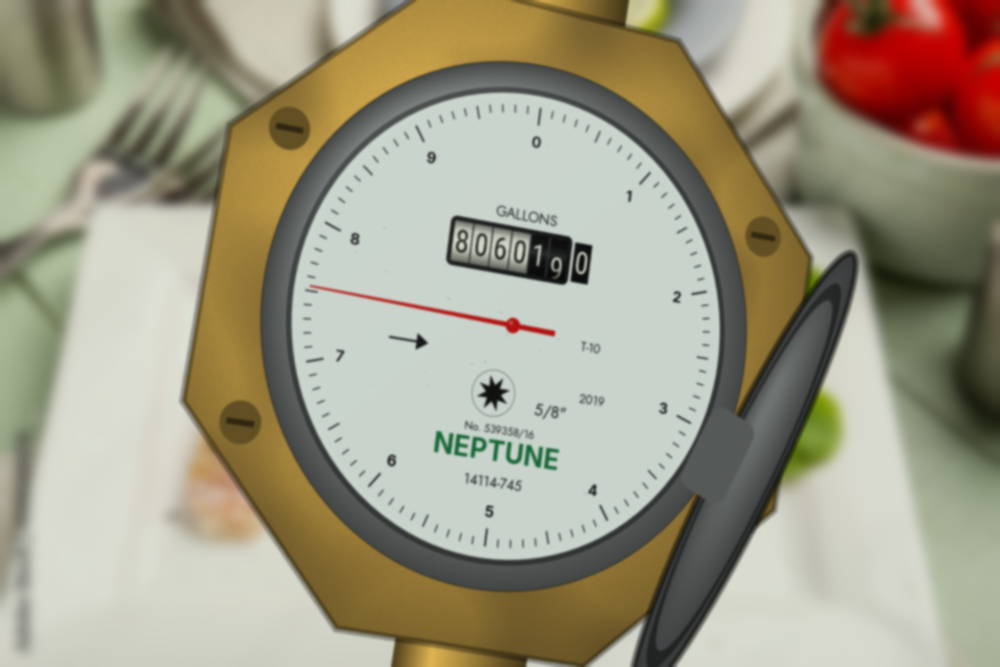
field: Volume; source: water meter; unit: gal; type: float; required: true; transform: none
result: 8060187.5 gal
